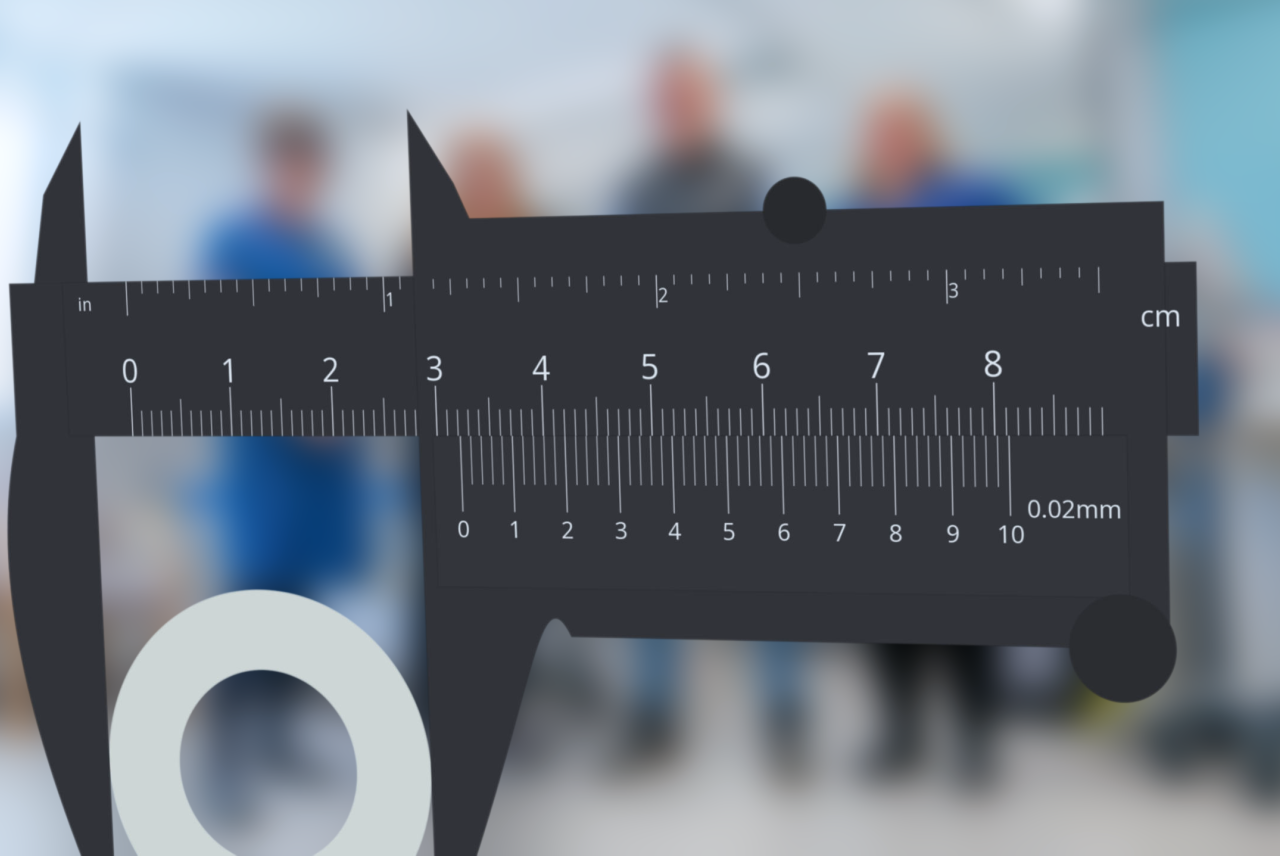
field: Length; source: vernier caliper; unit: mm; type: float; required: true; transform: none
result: 32.2 mm
